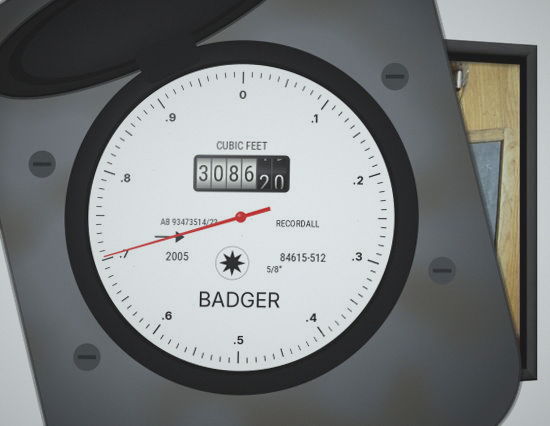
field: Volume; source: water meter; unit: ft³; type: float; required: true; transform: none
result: 308619.70 ft³
